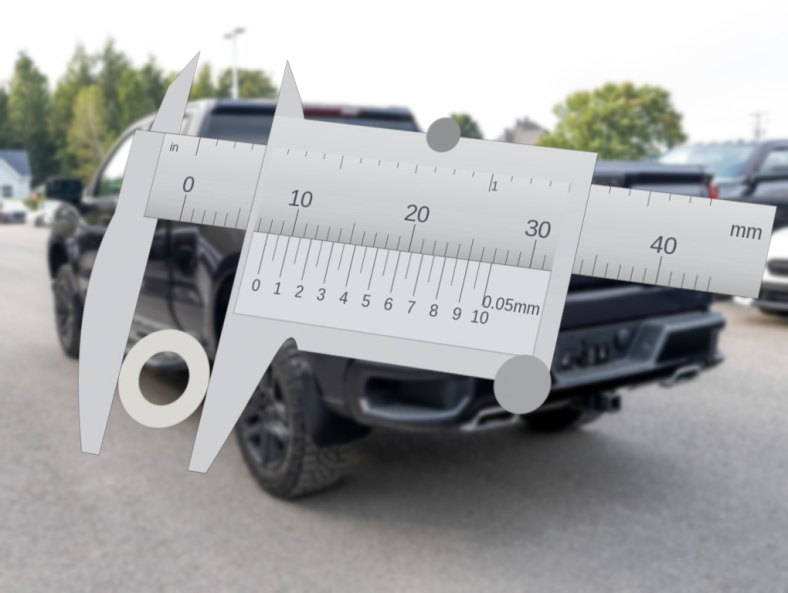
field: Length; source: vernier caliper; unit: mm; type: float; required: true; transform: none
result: 7.9 mm
